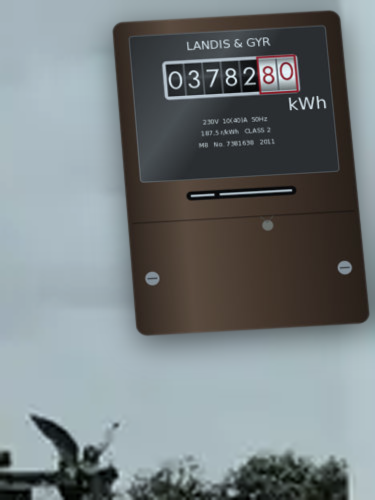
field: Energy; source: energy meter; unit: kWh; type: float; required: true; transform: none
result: 3782.80 kWh
